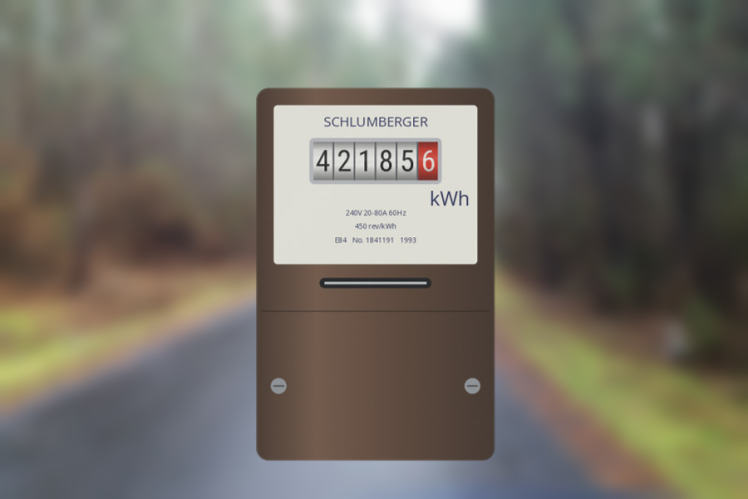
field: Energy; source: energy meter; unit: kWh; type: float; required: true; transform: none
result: 42185.6 kWh
